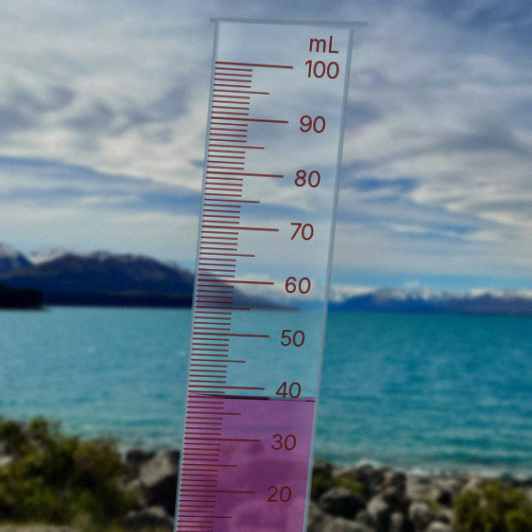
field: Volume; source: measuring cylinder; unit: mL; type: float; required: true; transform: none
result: 38 mL
